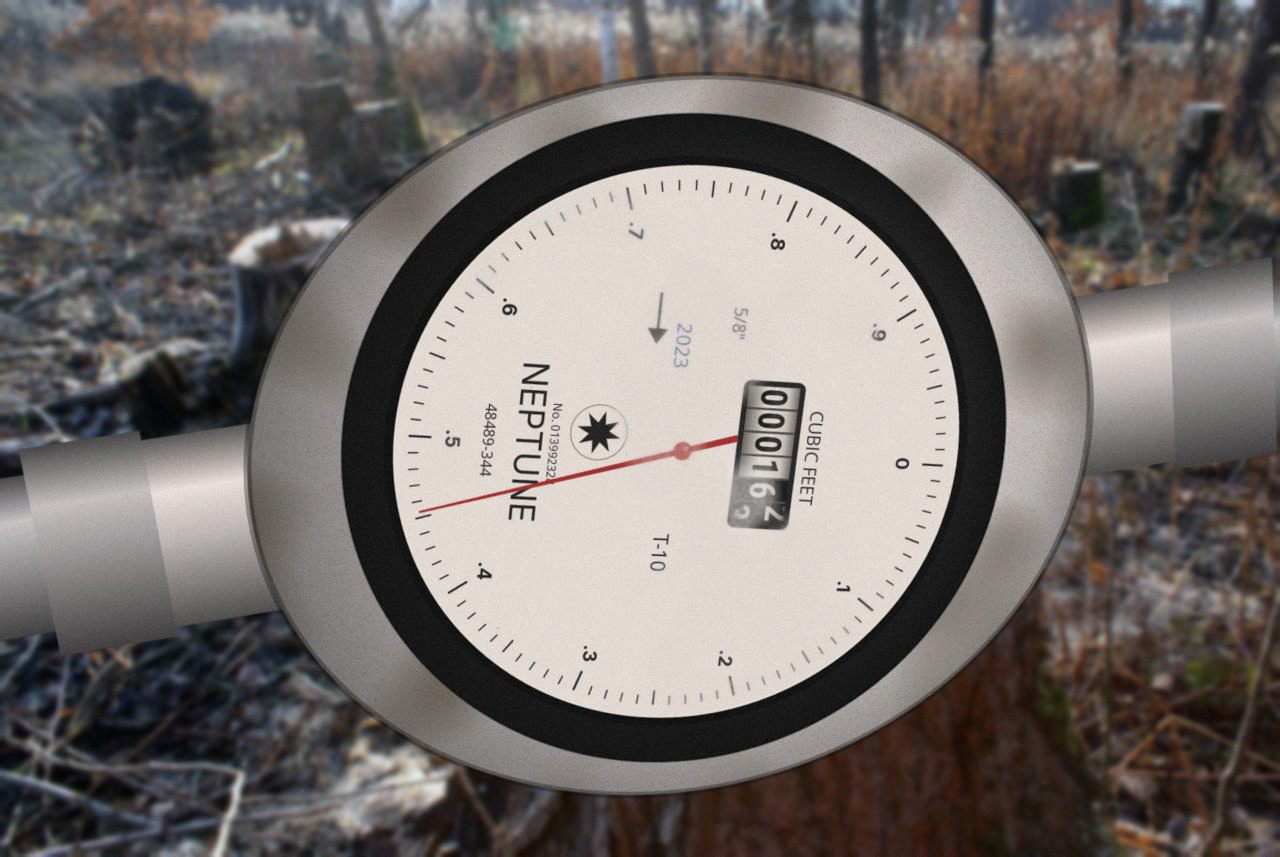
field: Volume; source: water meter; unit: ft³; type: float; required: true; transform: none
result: 162.45 ft³
